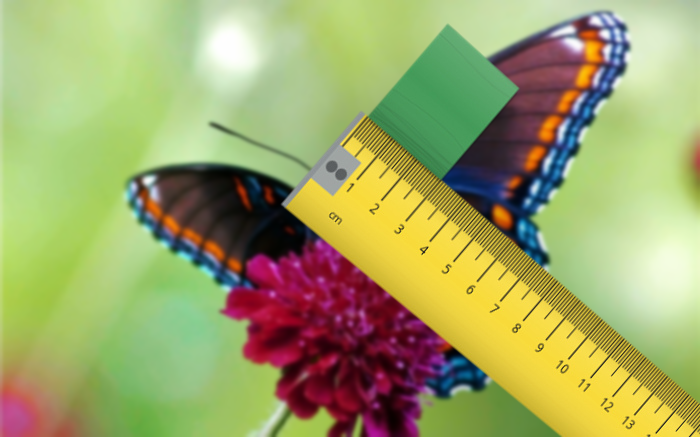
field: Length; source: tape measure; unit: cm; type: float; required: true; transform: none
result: 3 cm
